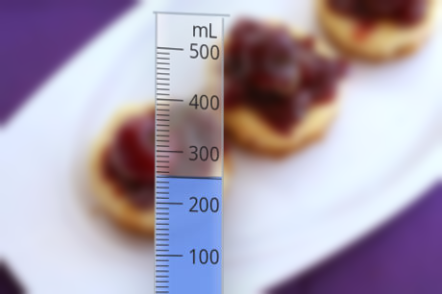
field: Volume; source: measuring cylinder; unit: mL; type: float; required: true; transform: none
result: 250 mL
